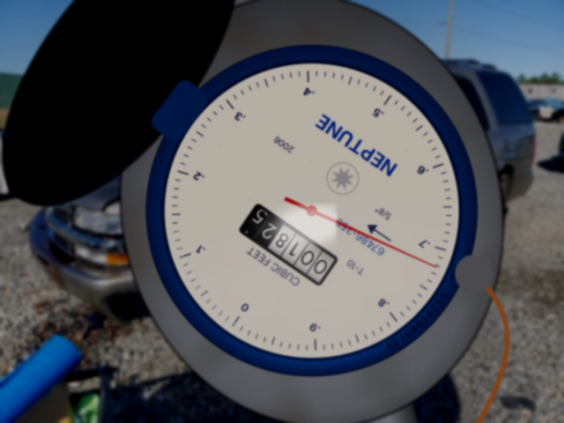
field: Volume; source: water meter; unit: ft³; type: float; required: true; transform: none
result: 1824.72 ft³
